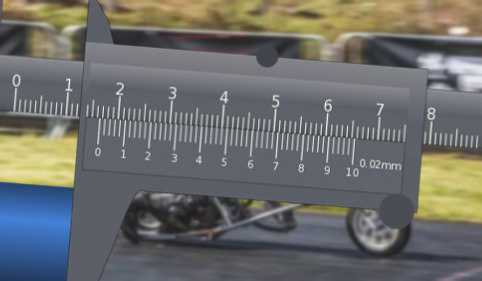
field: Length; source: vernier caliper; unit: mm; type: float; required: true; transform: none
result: 16.5 mm
